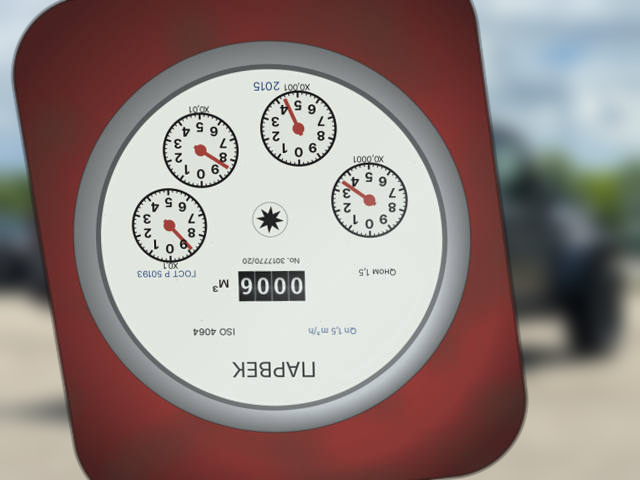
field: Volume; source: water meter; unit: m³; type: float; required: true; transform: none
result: 6.8843 m³
